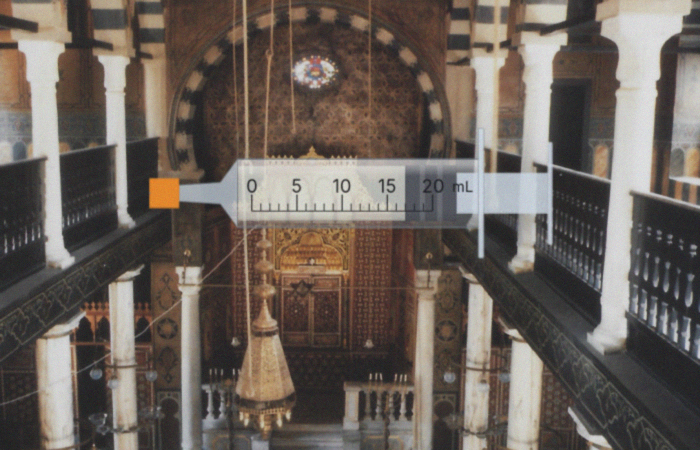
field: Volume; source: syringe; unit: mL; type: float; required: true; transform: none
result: 17 mL
